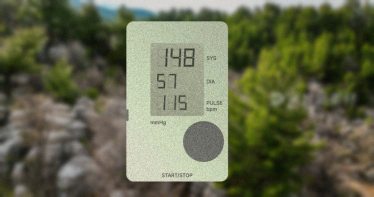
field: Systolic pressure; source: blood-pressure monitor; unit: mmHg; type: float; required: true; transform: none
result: 148 mmHg
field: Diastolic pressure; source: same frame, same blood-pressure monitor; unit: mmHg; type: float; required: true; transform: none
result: 57 mmHg
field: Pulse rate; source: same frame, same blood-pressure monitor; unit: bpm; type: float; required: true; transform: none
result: 115 bpm
